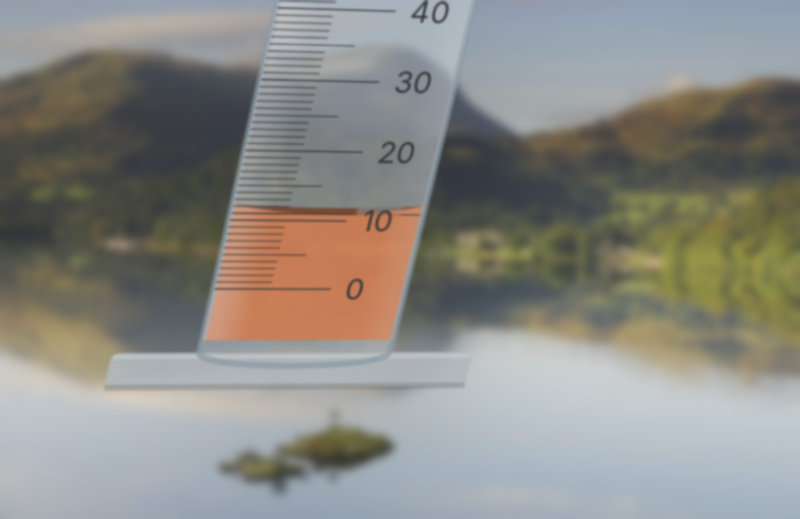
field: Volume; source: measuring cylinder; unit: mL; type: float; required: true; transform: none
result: 11 mL
